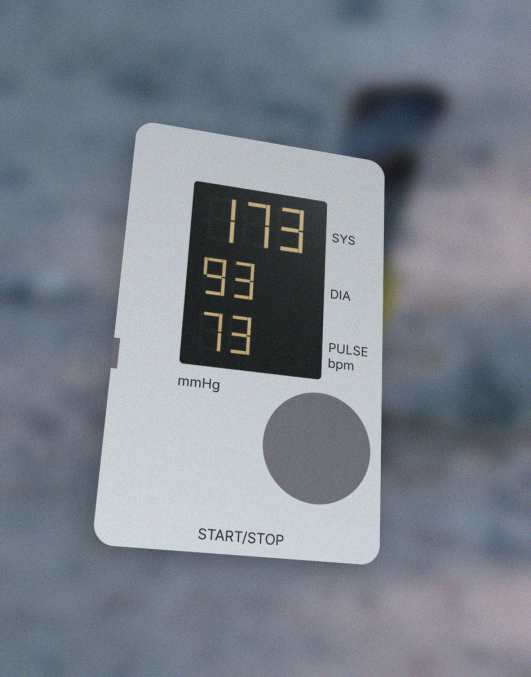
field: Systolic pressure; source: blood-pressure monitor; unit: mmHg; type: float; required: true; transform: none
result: 173 mmHg
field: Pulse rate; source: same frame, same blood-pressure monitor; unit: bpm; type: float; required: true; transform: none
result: 73 bpm
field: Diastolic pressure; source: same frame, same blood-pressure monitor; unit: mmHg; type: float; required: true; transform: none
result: 93 mmHg
